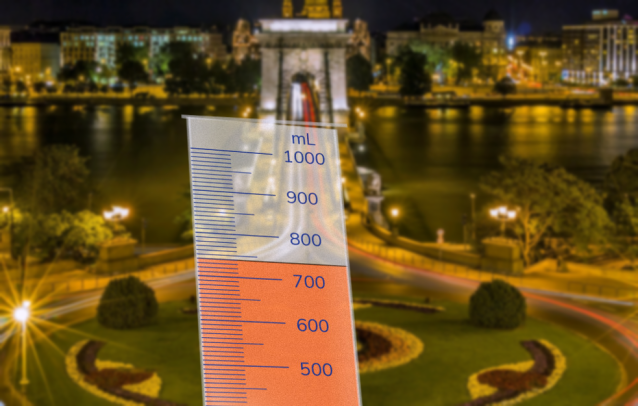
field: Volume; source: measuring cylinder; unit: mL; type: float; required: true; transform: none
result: 740 mL
